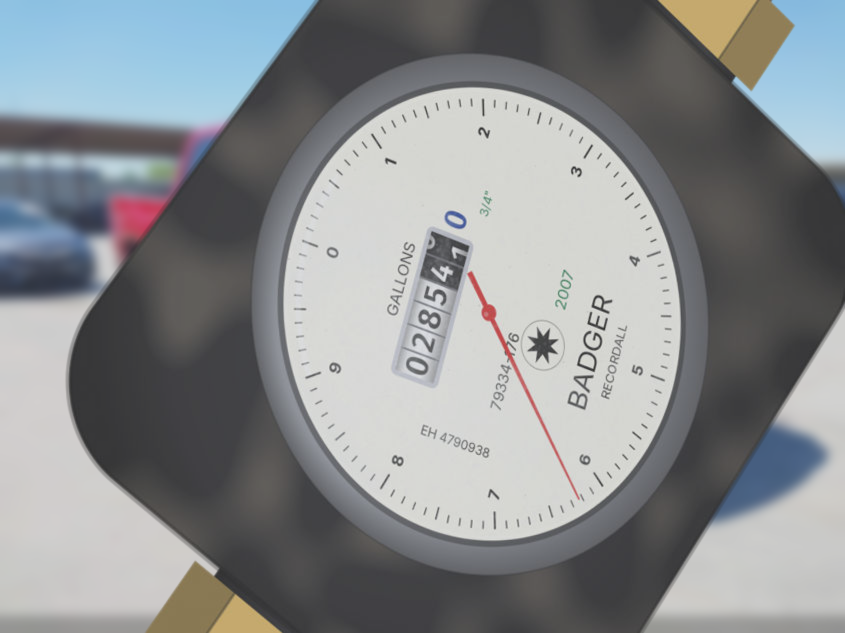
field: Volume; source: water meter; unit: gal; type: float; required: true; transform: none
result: 285406.2 gal
